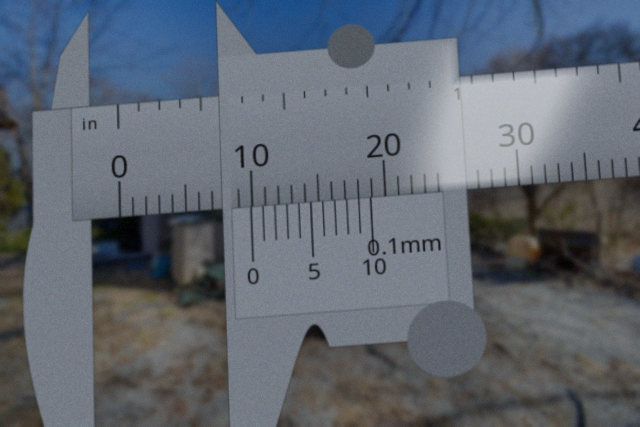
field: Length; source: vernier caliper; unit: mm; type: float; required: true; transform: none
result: 9.9 mm
